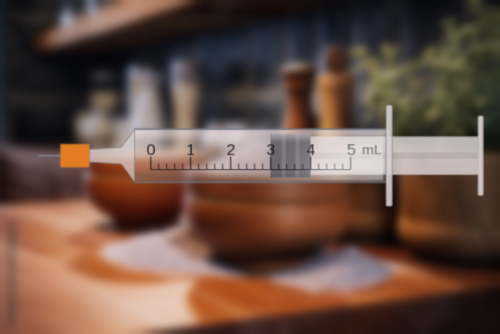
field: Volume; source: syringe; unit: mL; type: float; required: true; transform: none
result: 3 mL
